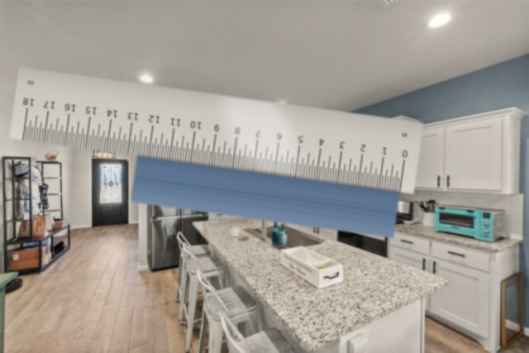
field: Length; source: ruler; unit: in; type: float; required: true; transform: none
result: 12.5 in
